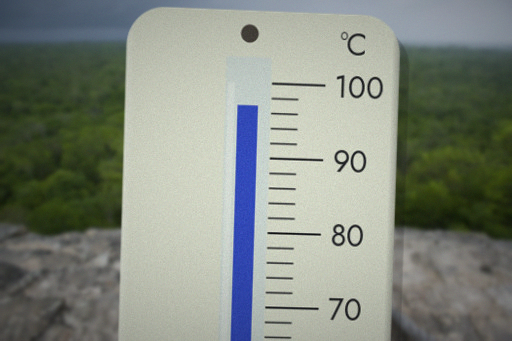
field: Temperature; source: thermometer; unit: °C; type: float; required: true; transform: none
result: 97 °C
